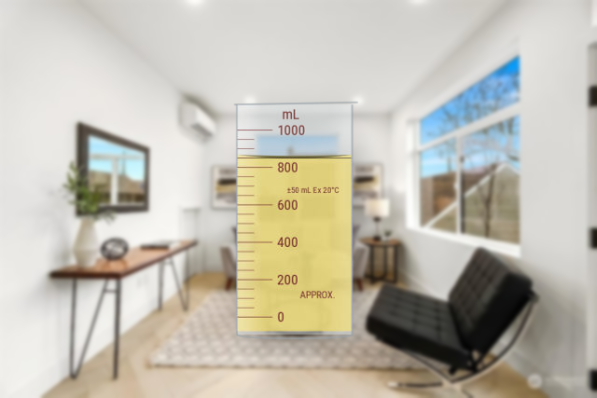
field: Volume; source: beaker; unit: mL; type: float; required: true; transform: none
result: 850 mL
